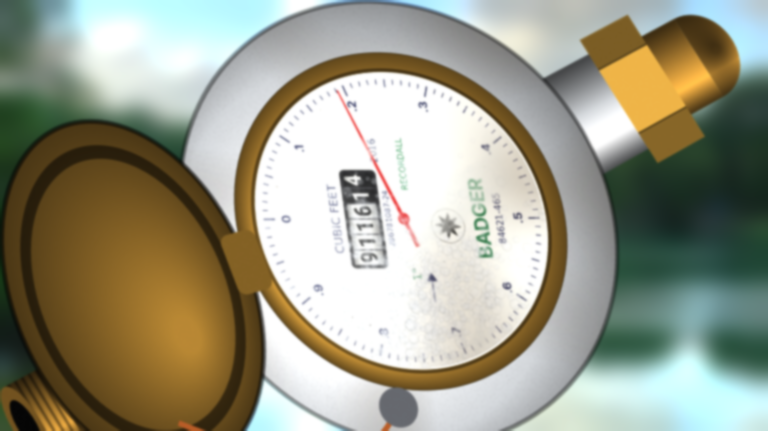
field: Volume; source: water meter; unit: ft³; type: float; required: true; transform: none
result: 911614.19 ft³
